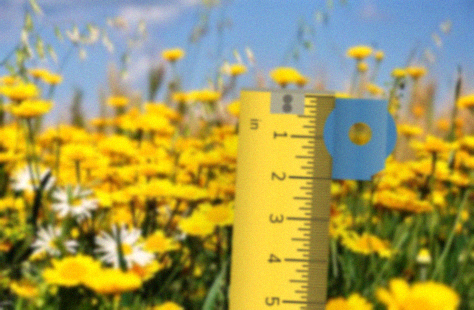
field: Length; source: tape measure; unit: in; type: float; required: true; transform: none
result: 2 in
